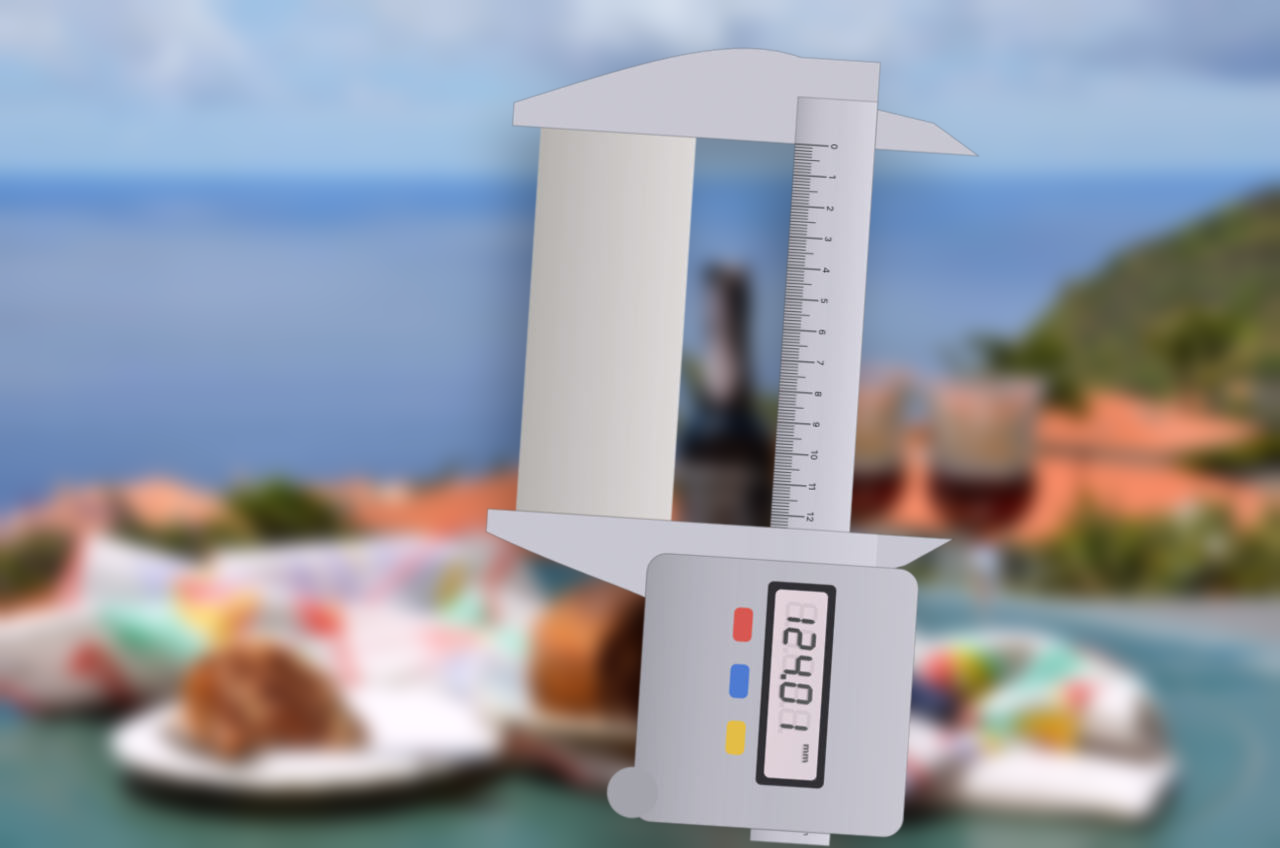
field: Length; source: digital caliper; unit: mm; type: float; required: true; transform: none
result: 124.01 mm
